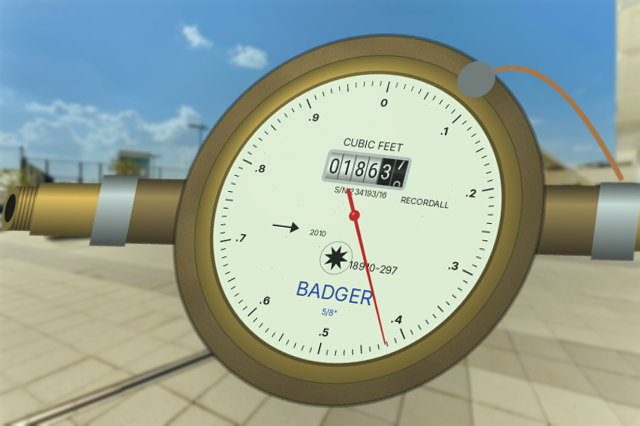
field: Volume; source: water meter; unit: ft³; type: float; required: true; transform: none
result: 18637.42 ft³
